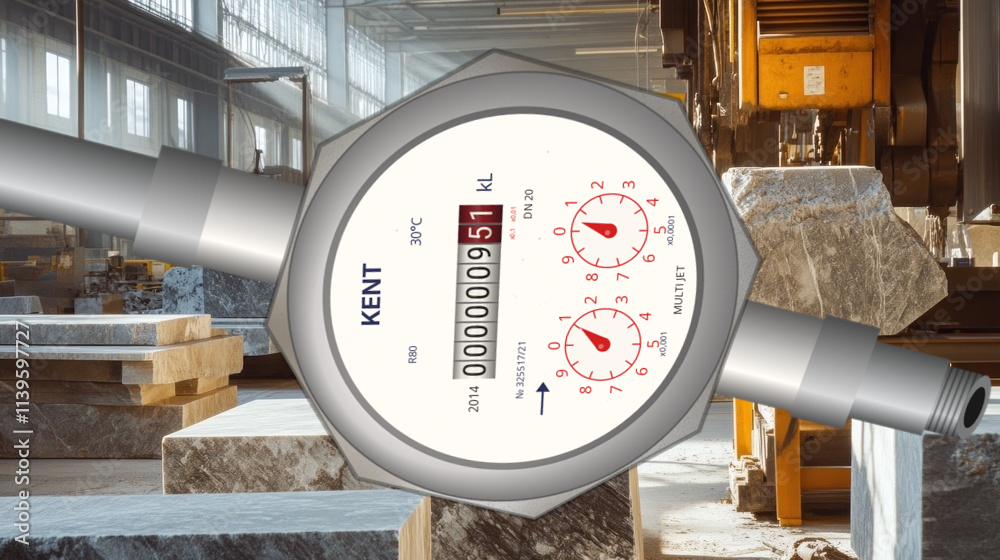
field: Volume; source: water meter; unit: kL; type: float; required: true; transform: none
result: 9.5110 kL
